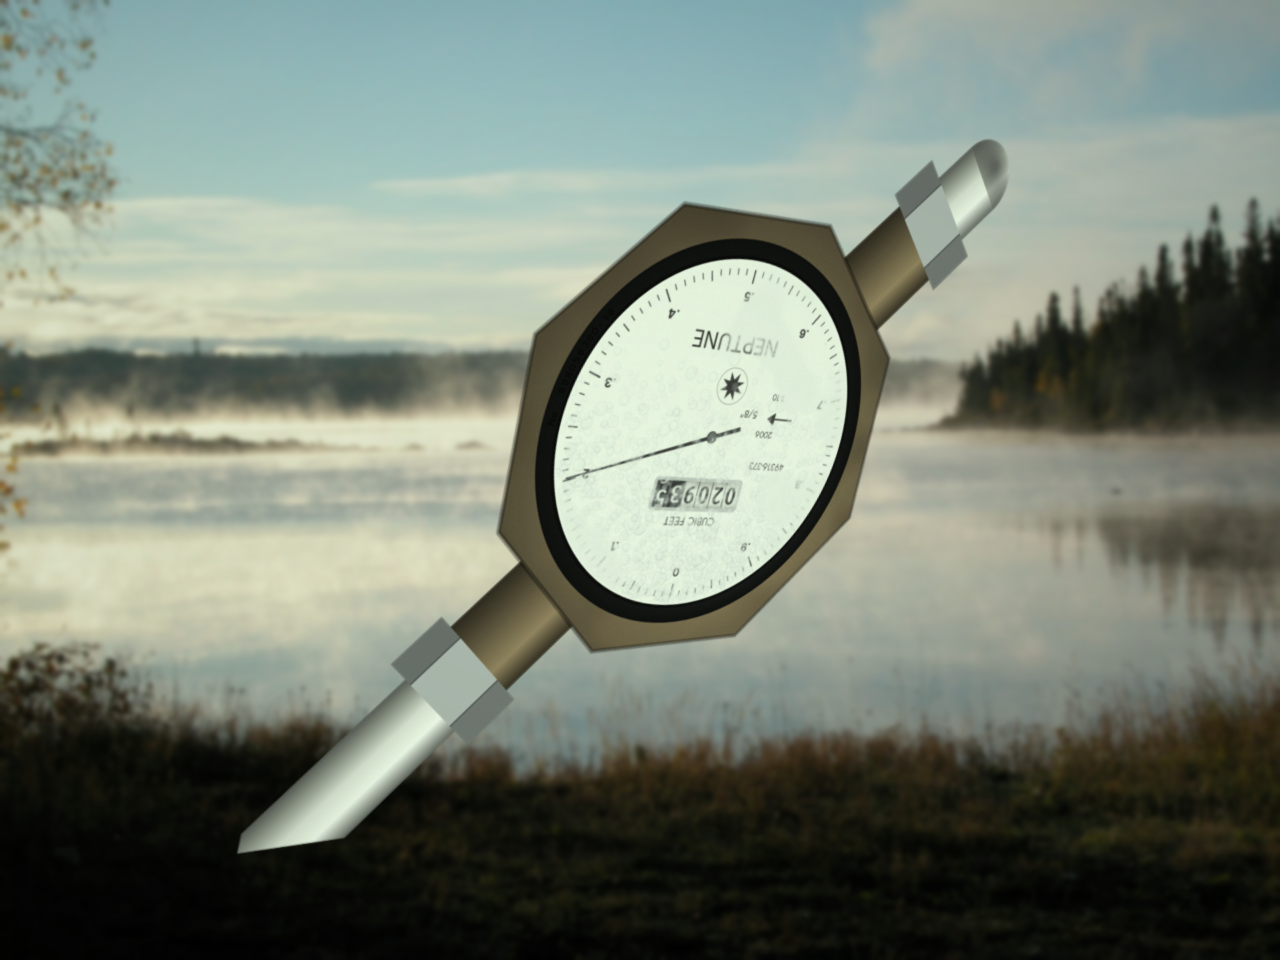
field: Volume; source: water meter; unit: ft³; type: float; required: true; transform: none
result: 20935.20 ft³
